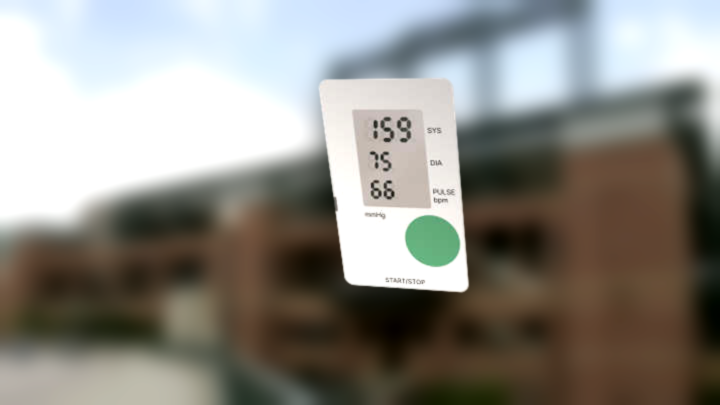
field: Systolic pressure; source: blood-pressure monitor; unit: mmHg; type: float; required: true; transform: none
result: 159 mmHg
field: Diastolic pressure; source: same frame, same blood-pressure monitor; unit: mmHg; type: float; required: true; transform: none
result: 75 mmHg
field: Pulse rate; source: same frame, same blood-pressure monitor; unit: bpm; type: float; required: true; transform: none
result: 66 bpm
